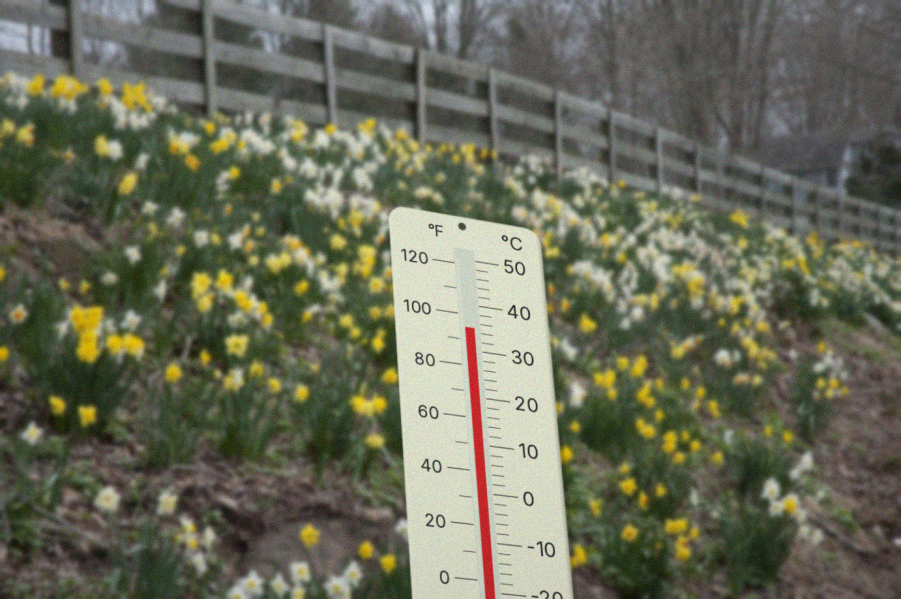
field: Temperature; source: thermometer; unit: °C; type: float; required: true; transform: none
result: 35 °C
